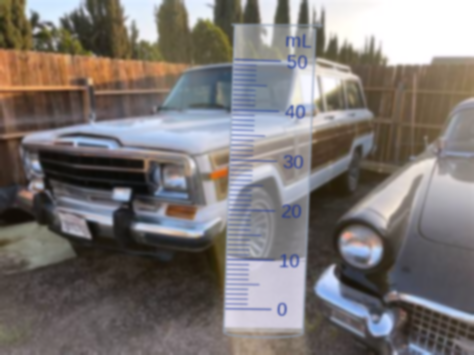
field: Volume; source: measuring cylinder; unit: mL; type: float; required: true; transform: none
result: 10 mL
